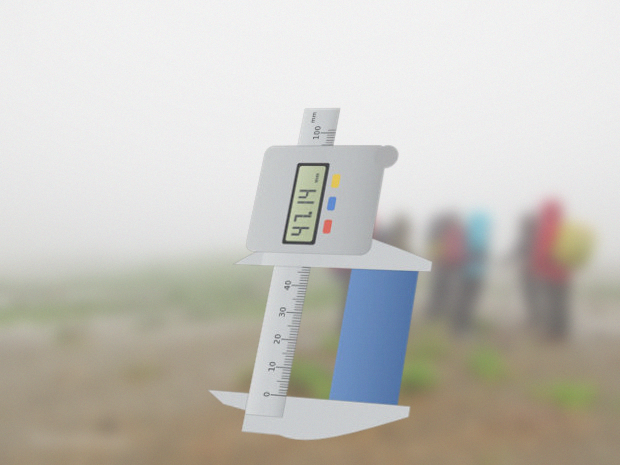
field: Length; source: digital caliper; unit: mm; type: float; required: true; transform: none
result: 47.14 mm
